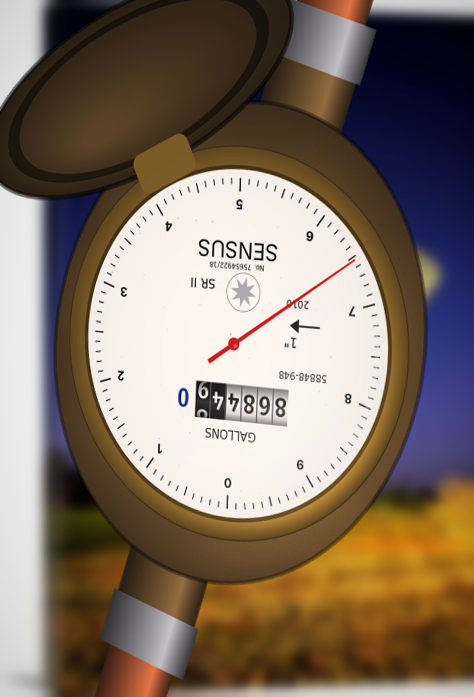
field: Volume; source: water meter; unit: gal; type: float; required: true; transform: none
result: 8684486.5 gal
